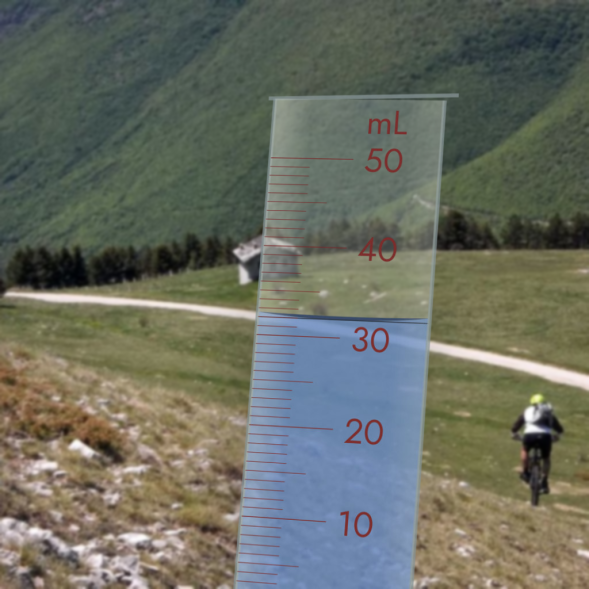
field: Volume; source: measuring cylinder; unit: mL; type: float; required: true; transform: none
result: 32 mL
